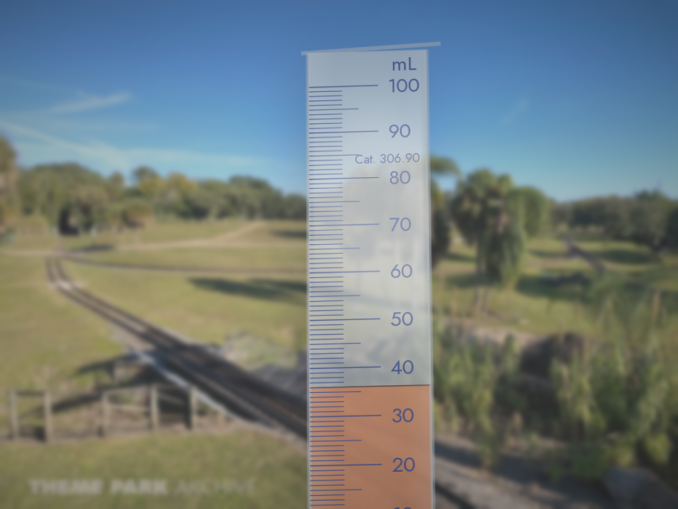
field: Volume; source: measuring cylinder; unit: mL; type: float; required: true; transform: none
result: 36 mL
